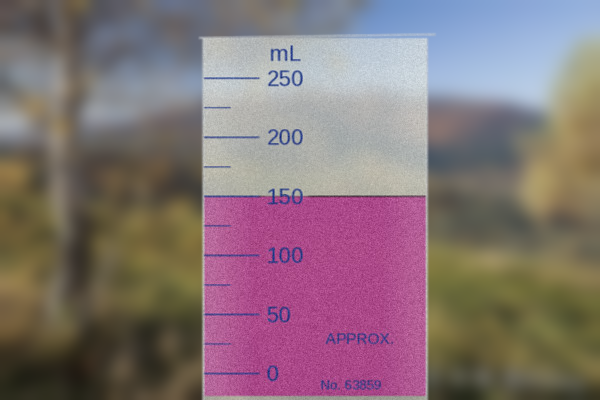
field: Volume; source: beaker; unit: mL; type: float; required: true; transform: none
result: 150 mL
